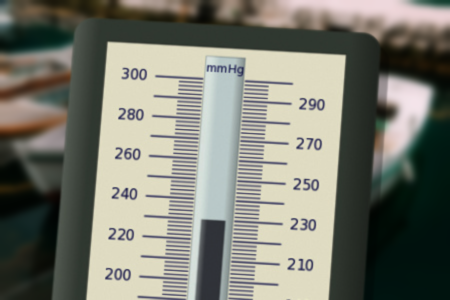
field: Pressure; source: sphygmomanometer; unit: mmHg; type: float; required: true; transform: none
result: 230 mmHg
